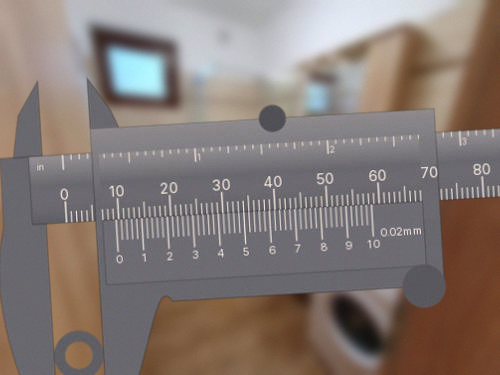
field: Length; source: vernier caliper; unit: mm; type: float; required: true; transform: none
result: 9.5 mm
